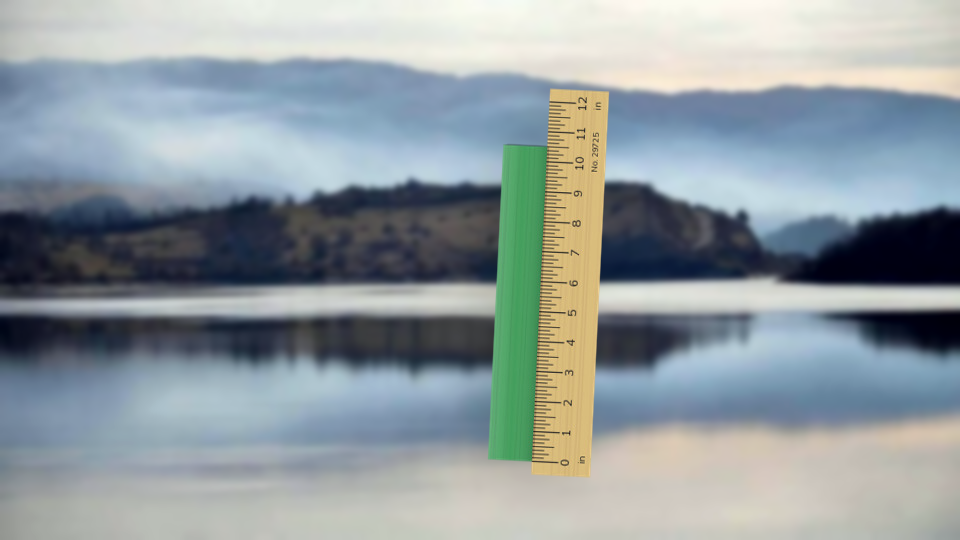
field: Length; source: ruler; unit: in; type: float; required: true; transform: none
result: 10.5 in
